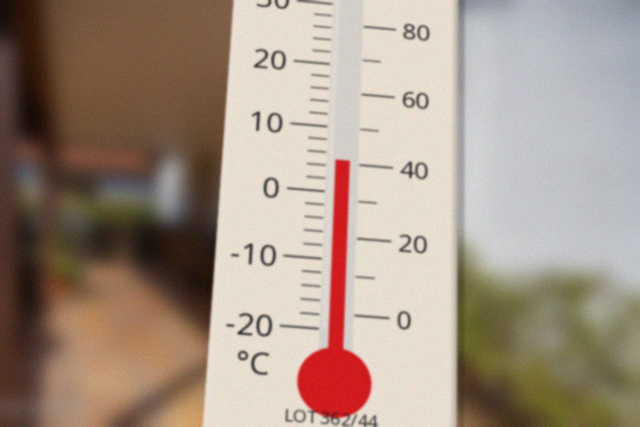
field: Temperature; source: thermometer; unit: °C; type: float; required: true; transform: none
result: 5 °C
